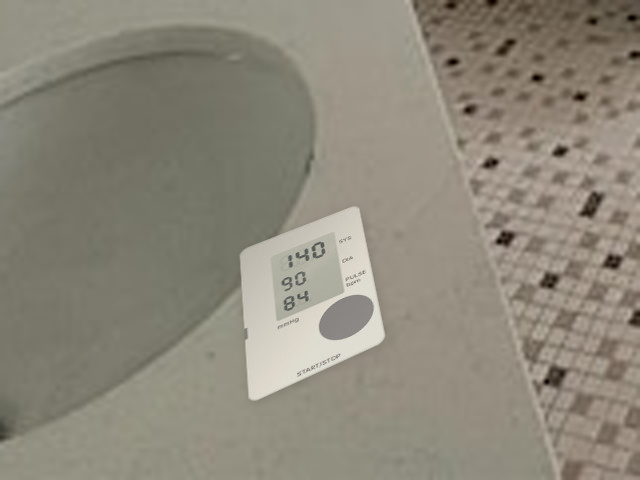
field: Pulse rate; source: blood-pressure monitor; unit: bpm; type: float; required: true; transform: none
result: 84 bpm
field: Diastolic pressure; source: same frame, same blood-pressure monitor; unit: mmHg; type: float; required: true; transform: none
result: 90 mmHg
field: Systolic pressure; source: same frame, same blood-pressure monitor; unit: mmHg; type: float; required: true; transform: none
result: 140 mmHg
